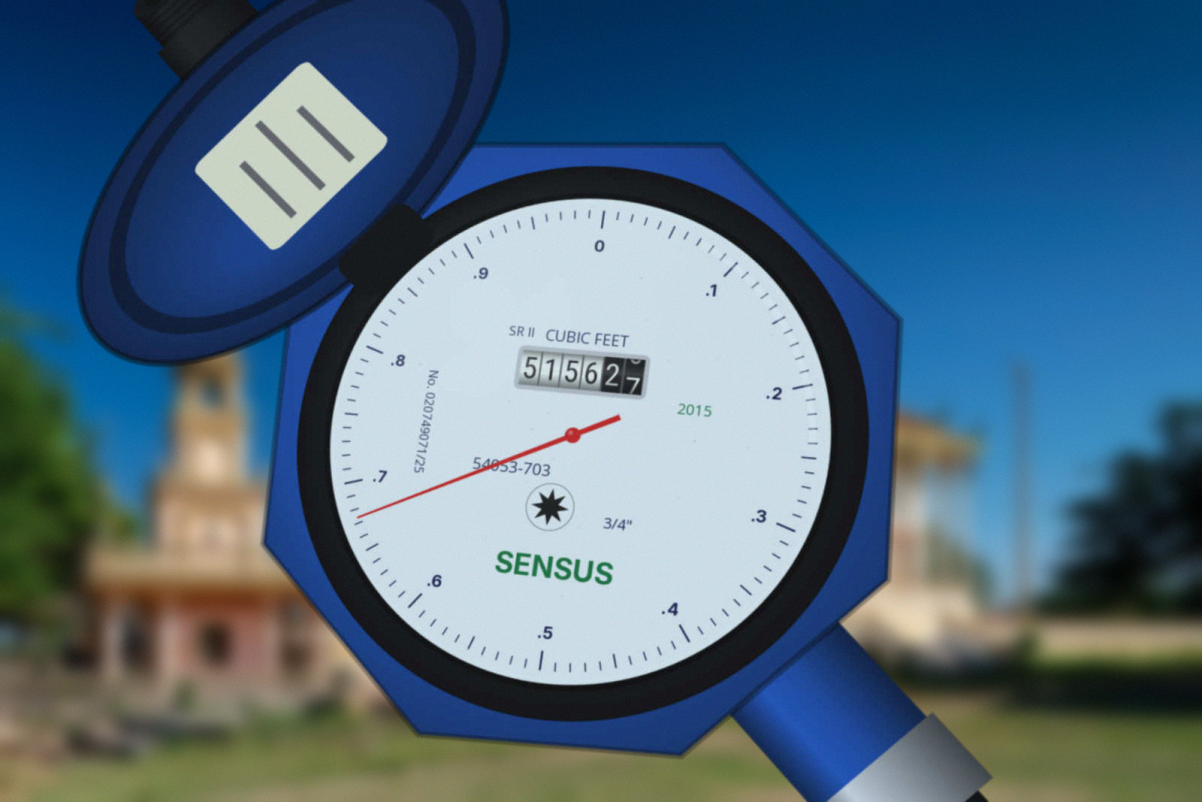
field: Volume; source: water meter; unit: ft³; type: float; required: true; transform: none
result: 515626.67 ft³
